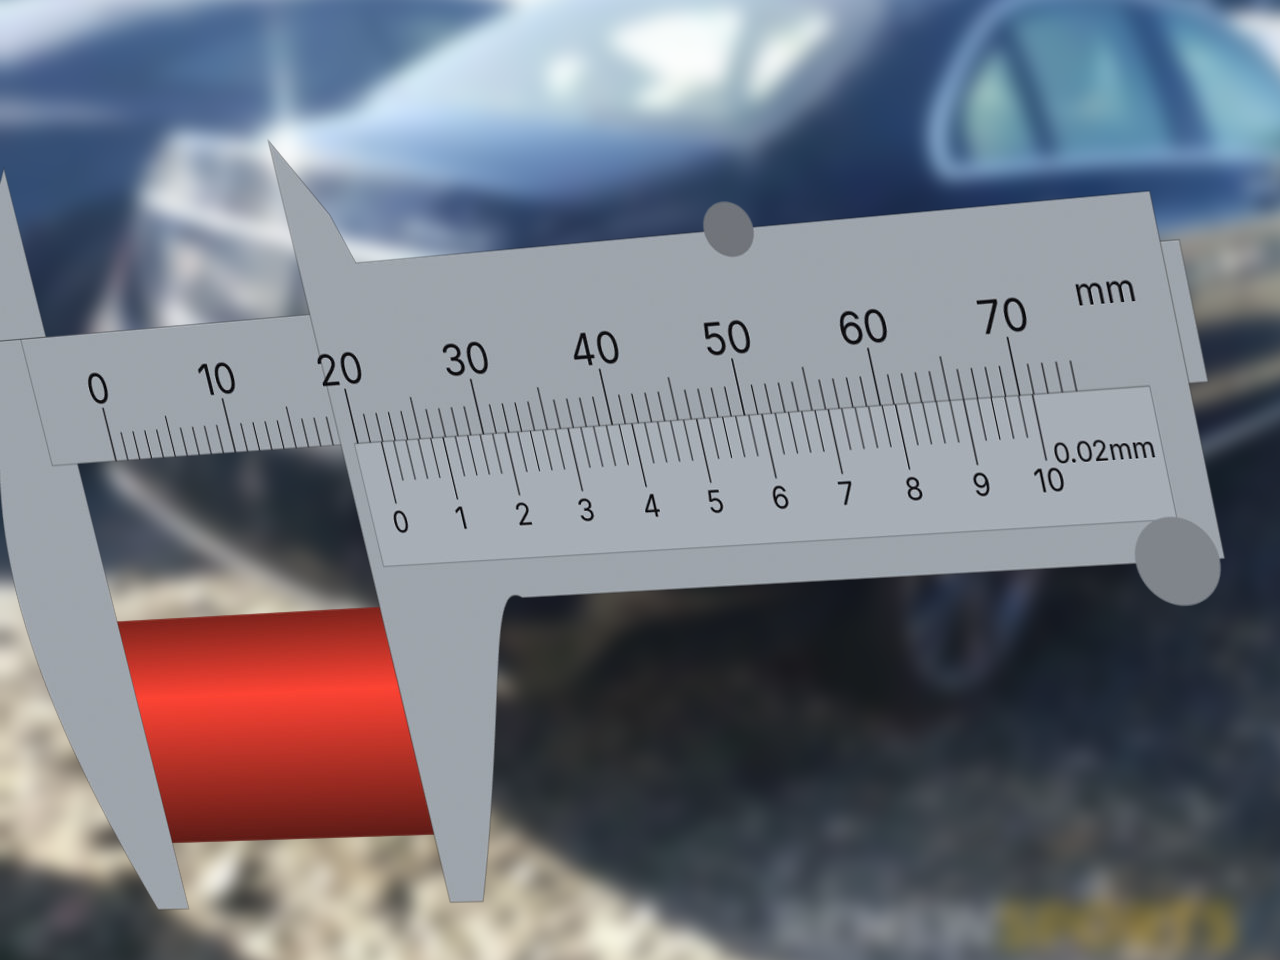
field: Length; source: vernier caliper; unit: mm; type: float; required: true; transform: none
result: 21.9 mm
